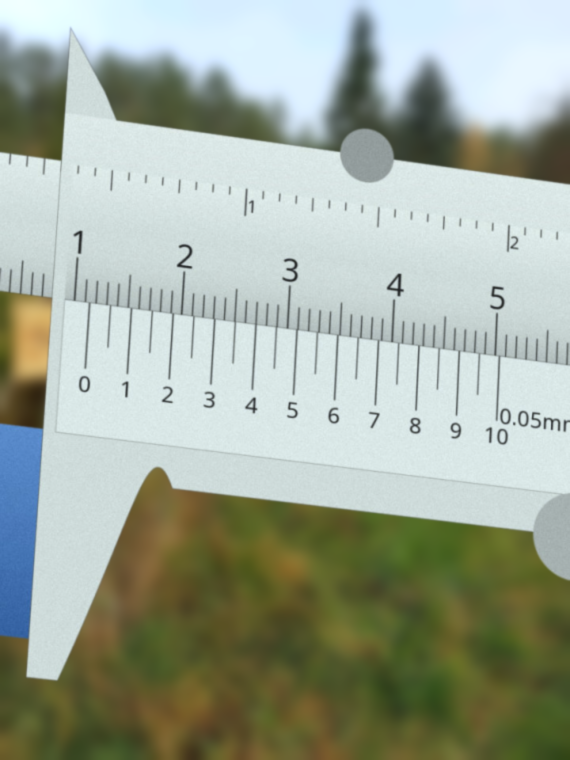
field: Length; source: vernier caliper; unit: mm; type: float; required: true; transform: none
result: 11.4 mm
